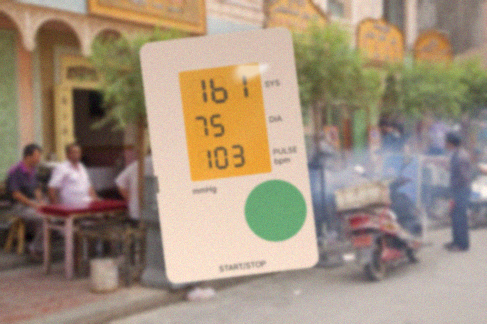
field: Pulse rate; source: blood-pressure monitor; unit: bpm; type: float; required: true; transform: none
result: 103 bpm
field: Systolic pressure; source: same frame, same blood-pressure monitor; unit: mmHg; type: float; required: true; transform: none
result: 161 mmHg
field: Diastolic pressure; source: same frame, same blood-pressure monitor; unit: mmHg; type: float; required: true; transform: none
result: 75 mmHg
